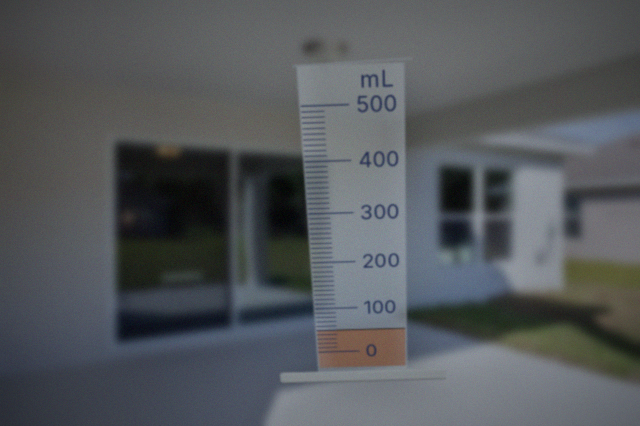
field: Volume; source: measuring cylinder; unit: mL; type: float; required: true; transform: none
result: 50 mL
